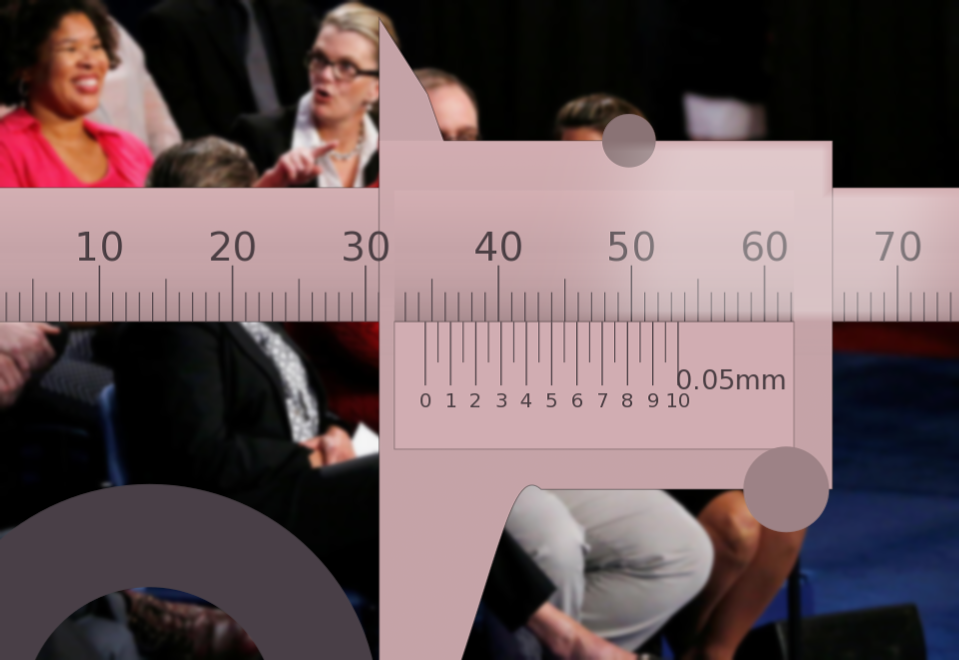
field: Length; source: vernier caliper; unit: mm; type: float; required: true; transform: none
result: 34.5 mm
